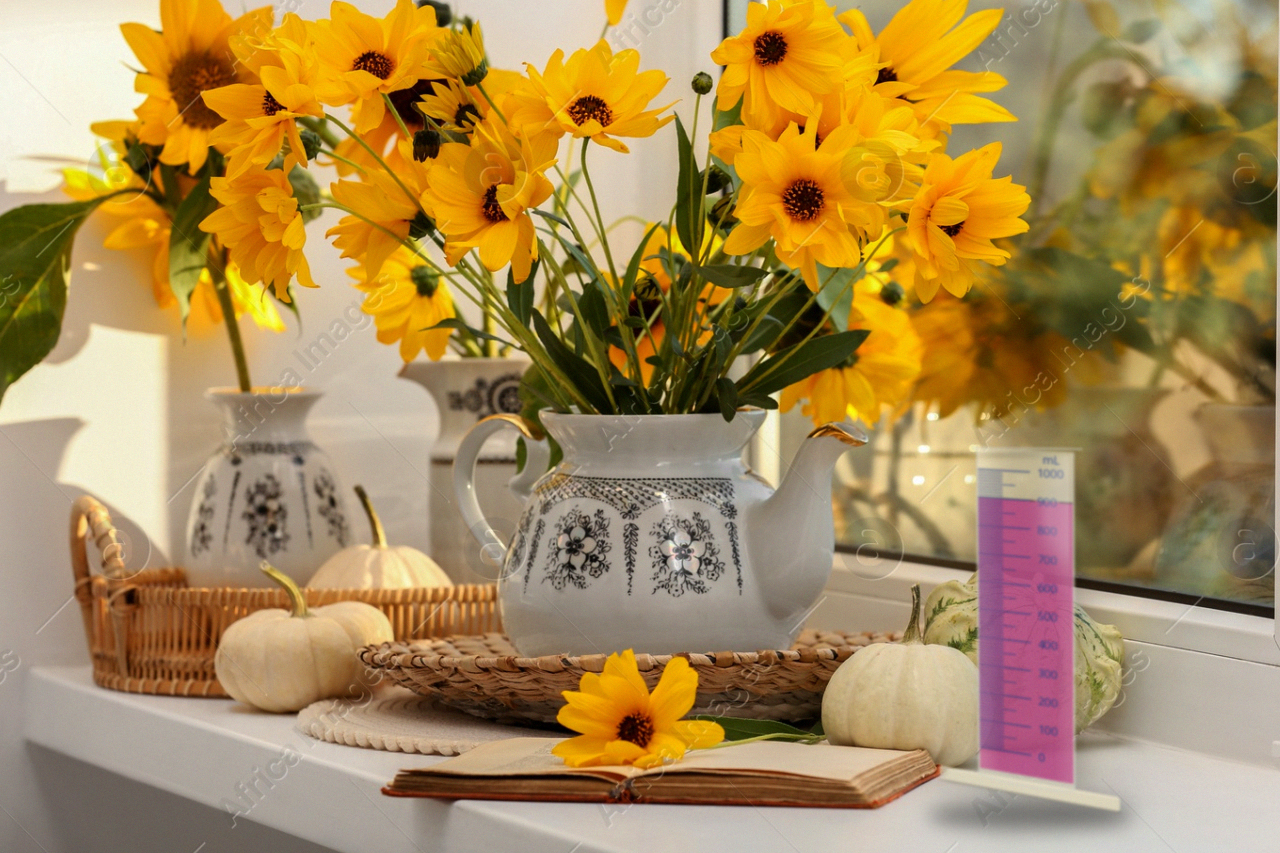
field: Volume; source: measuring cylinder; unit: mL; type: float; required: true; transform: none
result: 900 mL
